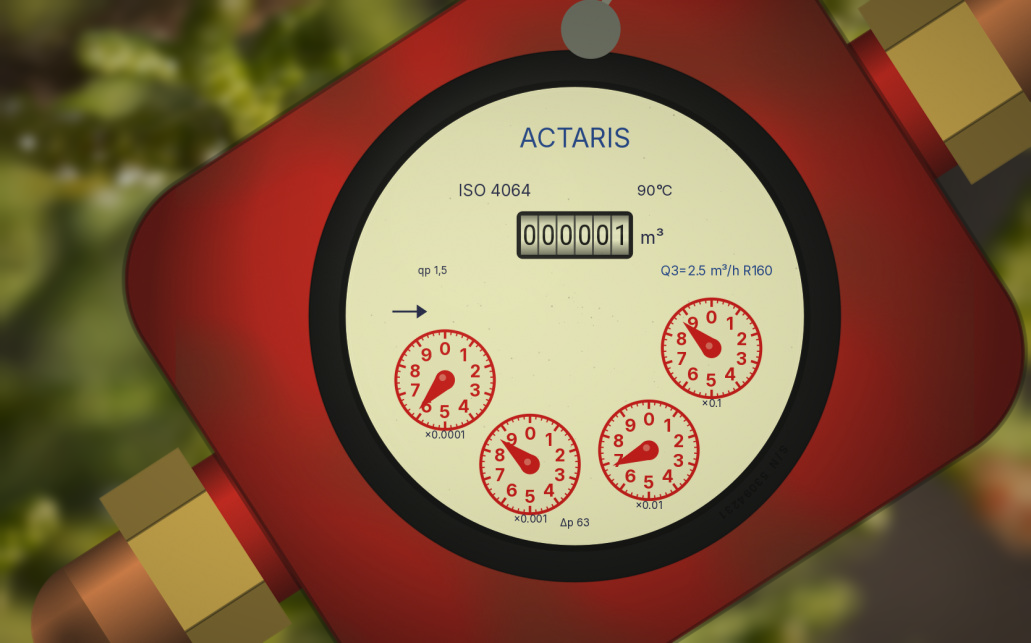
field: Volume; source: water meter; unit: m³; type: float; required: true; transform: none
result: 1.8686 m³
